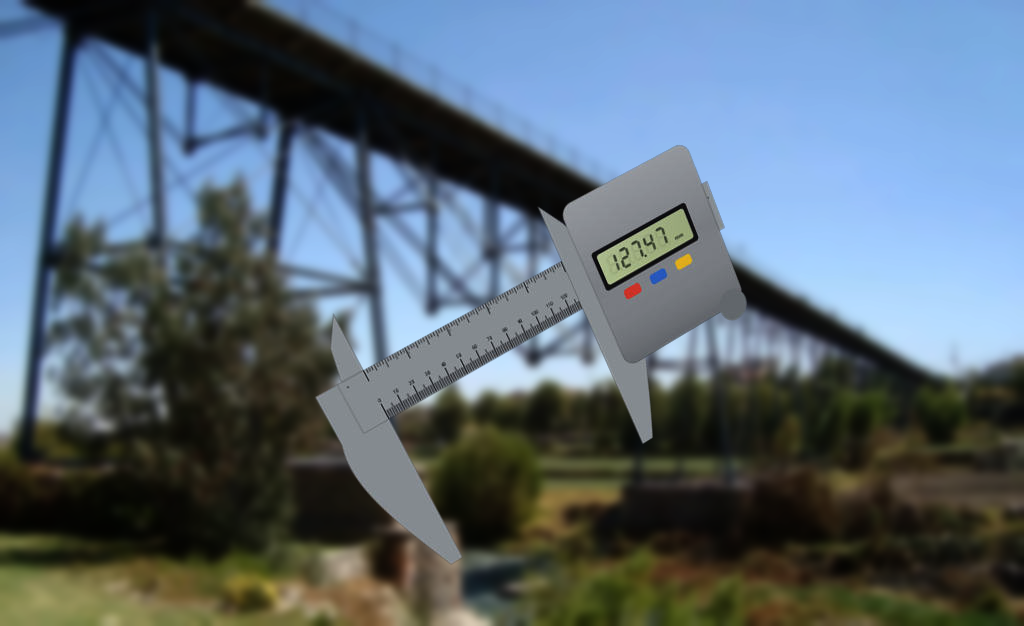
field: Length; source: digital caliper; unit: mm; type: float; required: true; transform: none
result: 127.47 mm
